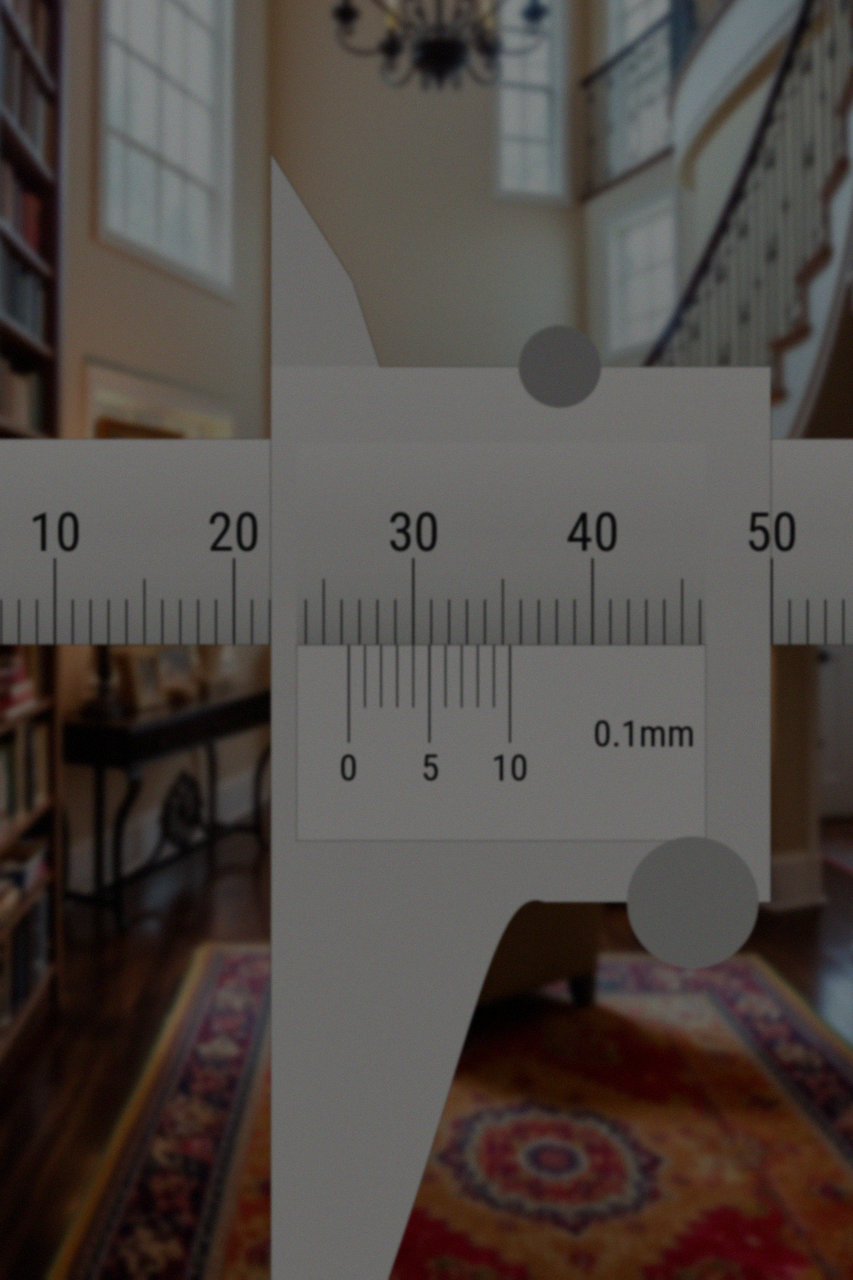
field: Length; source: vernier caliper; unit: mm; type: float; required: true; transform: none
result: 26.4 mm
